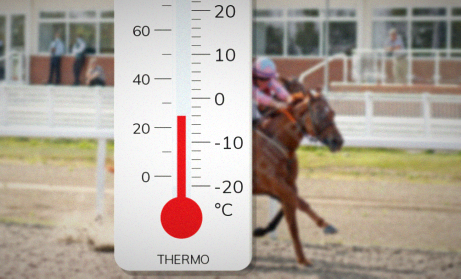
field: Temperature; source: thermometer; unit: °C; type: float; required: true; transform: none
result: -4 °C
